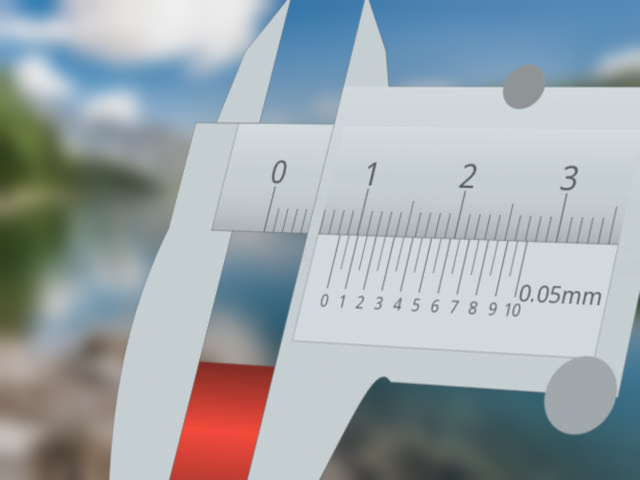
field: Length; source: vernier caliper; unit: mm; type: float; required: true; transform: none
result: 8.2 mm
